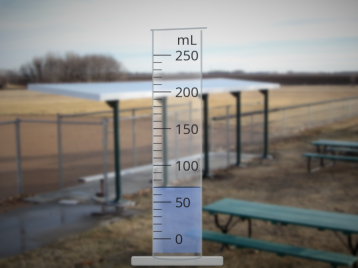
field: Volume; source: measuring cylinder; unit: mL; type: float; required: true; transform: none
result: 70 mL
